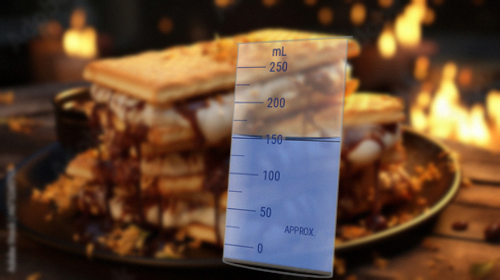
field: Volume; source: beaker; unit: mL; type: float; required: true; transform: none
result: 150 mL
